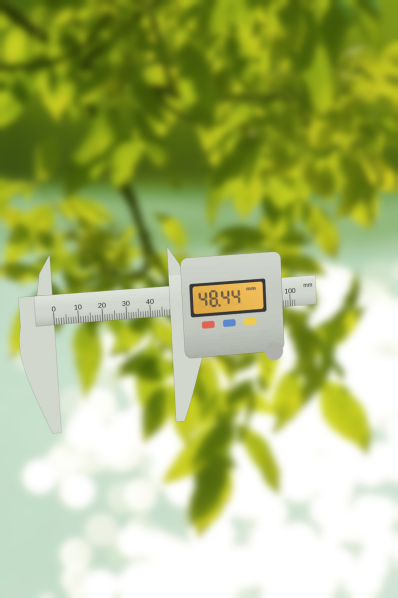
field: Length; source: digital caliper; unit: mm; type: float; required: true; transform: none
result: 48.44 mm
